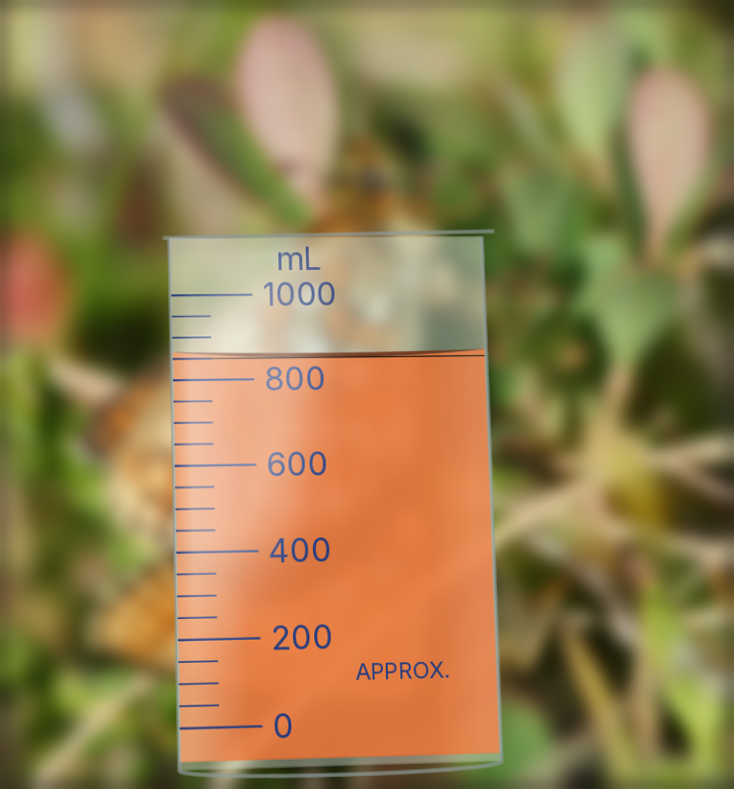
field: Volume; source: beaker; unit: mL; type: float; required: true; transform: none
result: 850 mL
